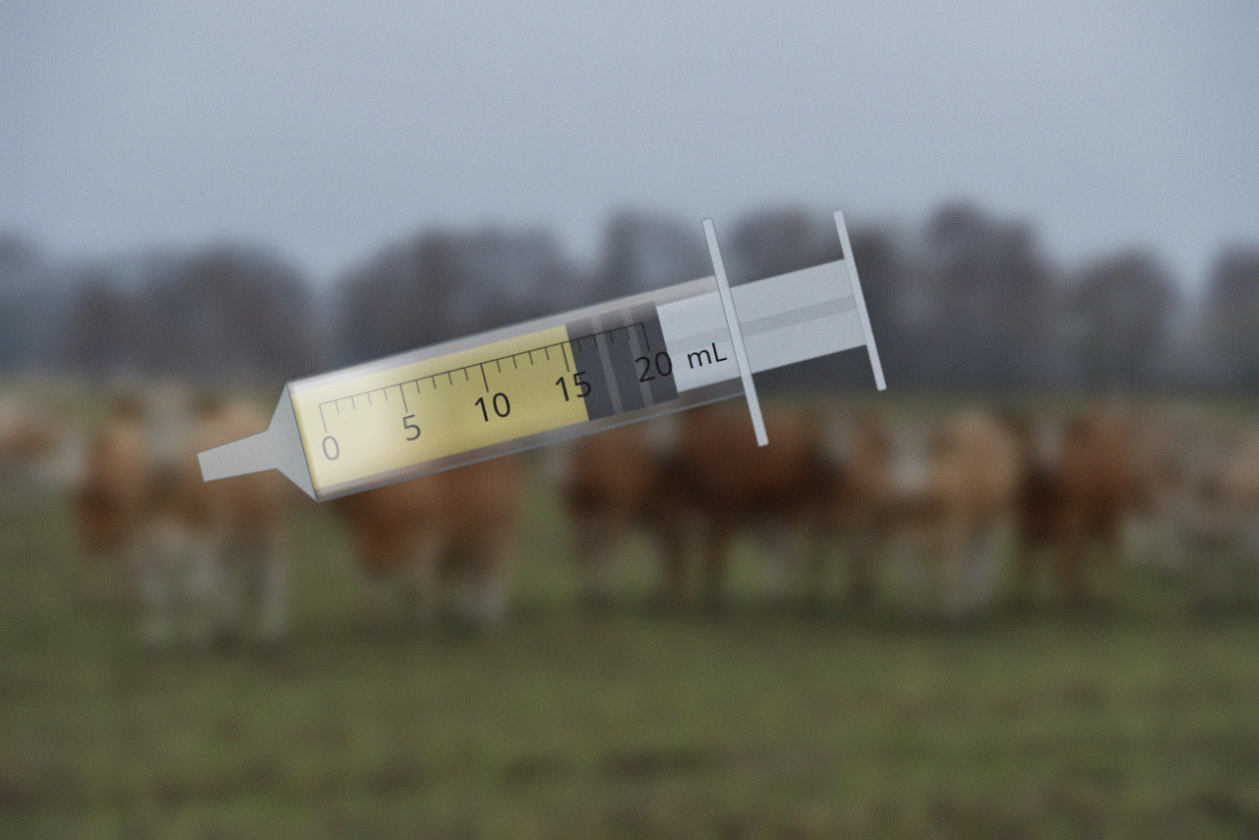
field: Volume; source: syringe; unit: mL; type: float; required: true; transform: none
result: 15.5 mL
